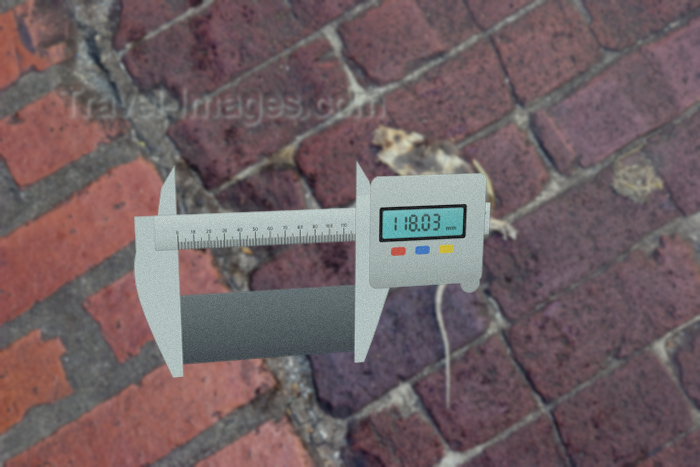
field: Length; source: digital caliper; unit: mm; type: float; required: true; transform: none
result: 118.03 mm
